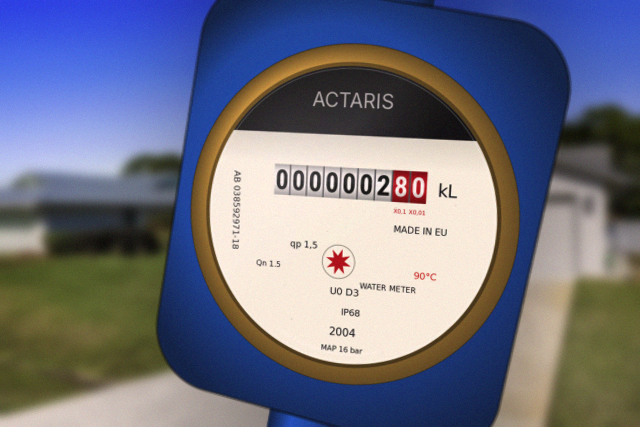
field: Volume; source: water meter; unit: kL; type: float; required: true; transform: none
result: 2.80 kL
